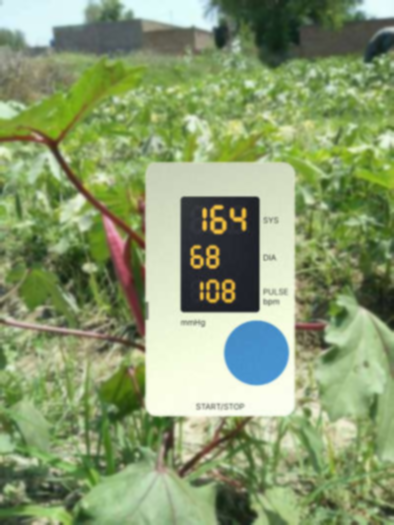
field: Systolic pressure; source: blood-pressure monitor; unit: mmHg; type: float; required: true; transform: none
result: 164 mmHg
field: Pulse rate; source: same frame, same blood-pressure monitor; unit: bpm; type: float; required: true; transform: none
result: 108 bpm
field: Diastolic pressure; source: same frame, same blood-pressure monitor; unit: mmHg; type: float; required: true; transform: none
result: 68 mmHg
